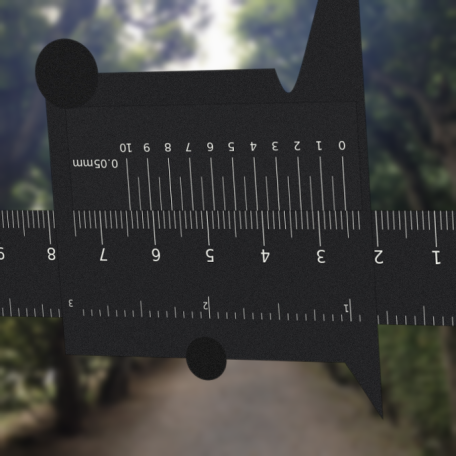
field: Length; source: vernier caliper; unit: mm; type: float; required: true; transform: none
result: 25.2 mm
